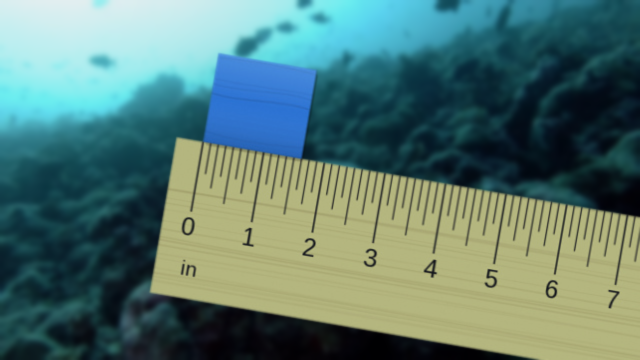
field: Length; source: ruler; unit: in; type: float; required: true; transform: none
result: 1.625 in
